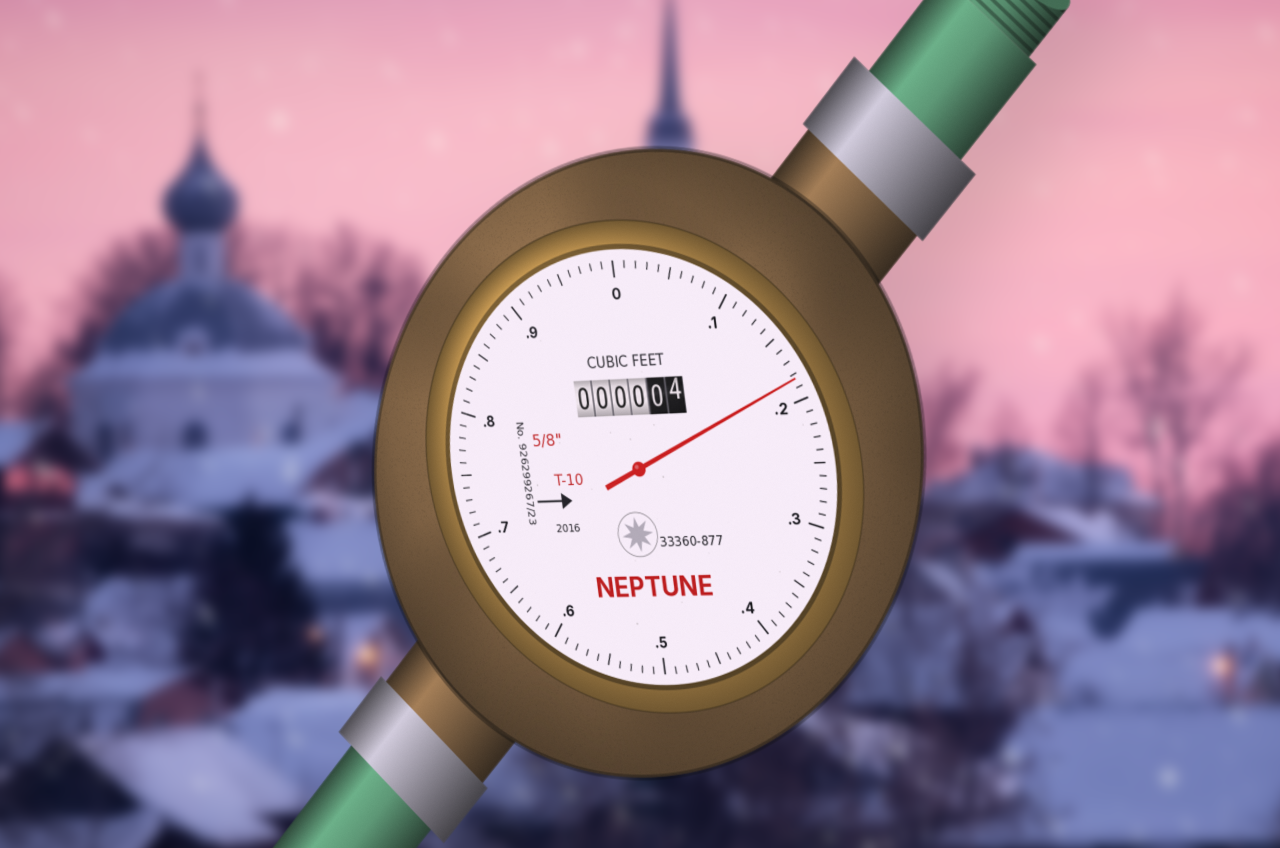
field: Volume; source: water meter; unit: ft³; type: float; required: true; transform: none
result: 4.18 ft³
